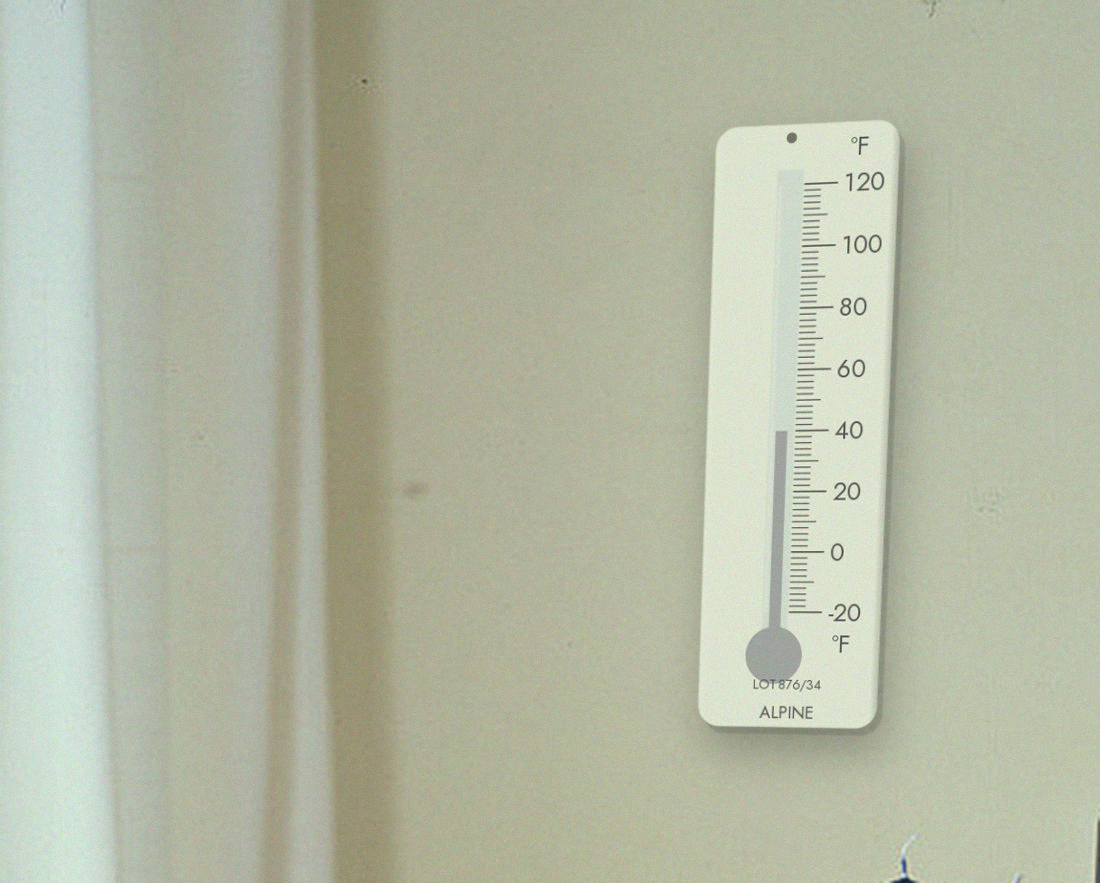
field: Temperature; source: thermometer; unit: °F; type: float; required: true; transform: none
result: 40 °F
